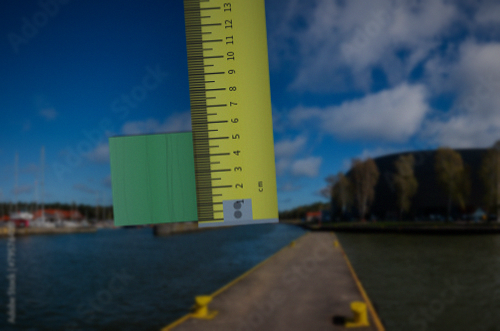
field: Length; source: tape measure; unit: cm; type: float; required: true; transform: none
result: 5.5 cm
